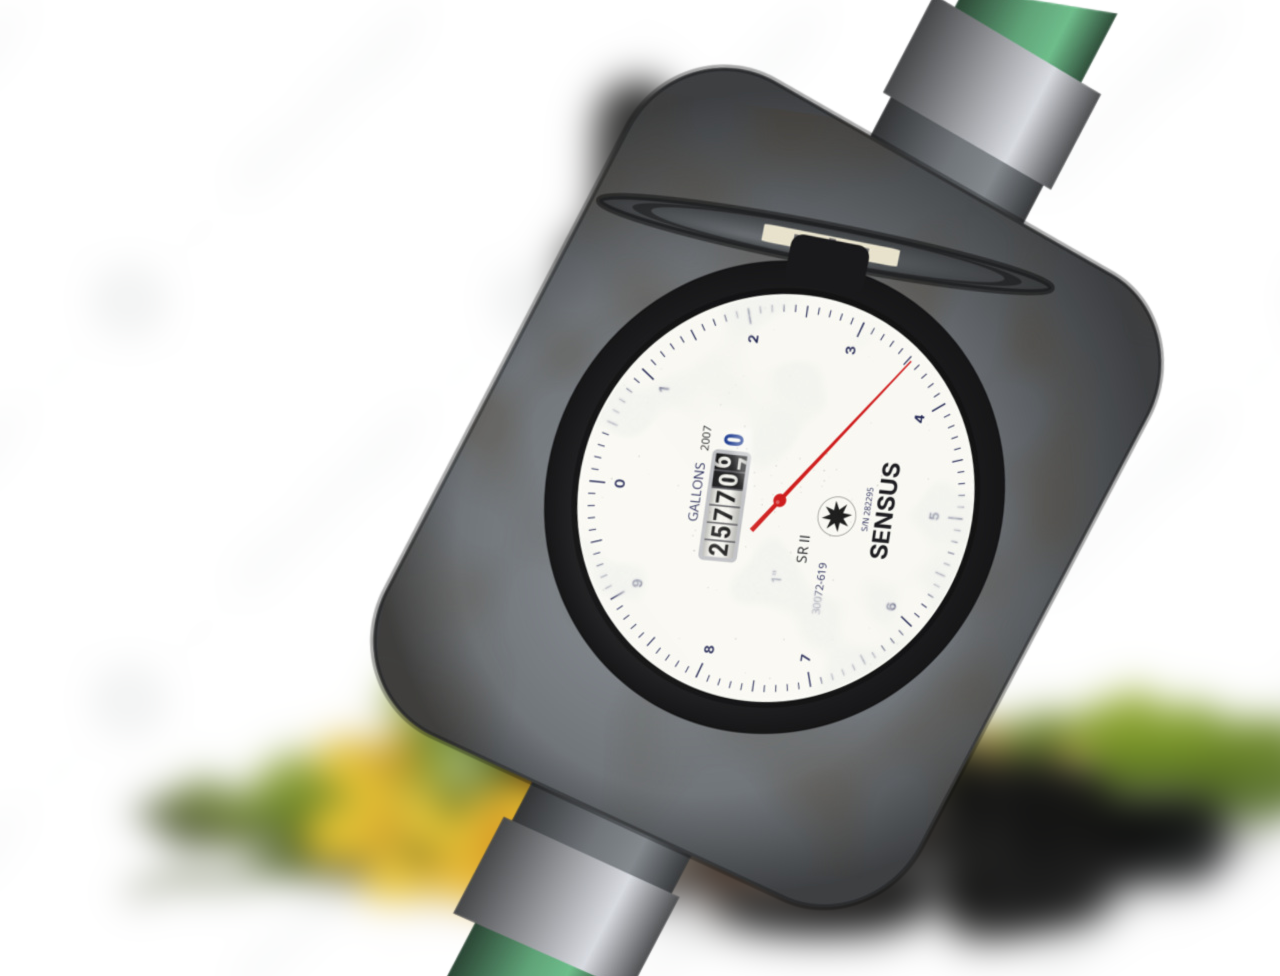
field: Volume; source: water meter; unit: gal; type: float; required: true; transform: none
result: 2577063.5 gal
